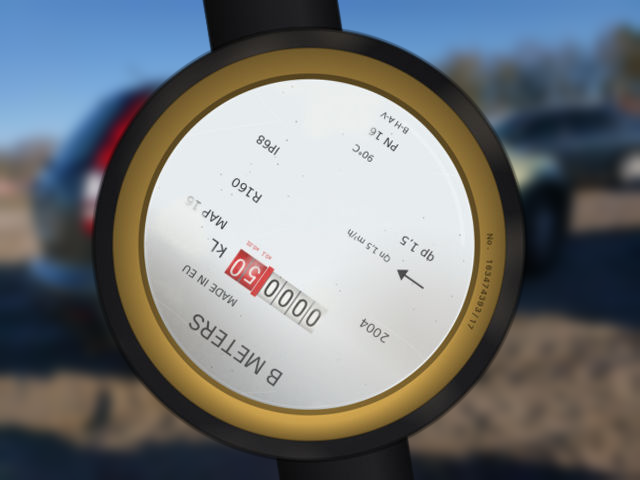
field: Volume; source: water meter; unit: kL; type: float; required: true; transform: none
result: 0.50 kL
